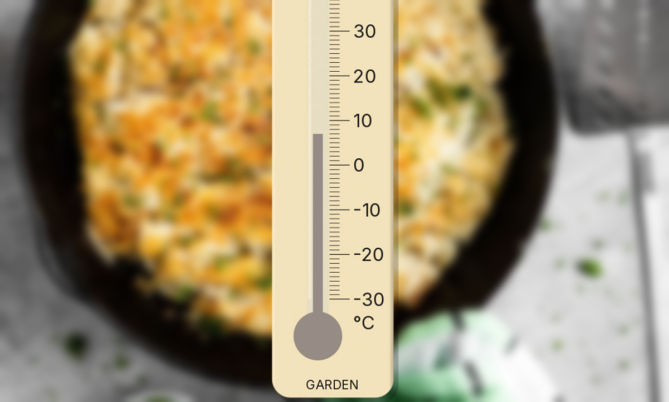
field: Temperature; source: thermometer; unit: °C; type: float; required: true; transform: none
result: 7 °C
